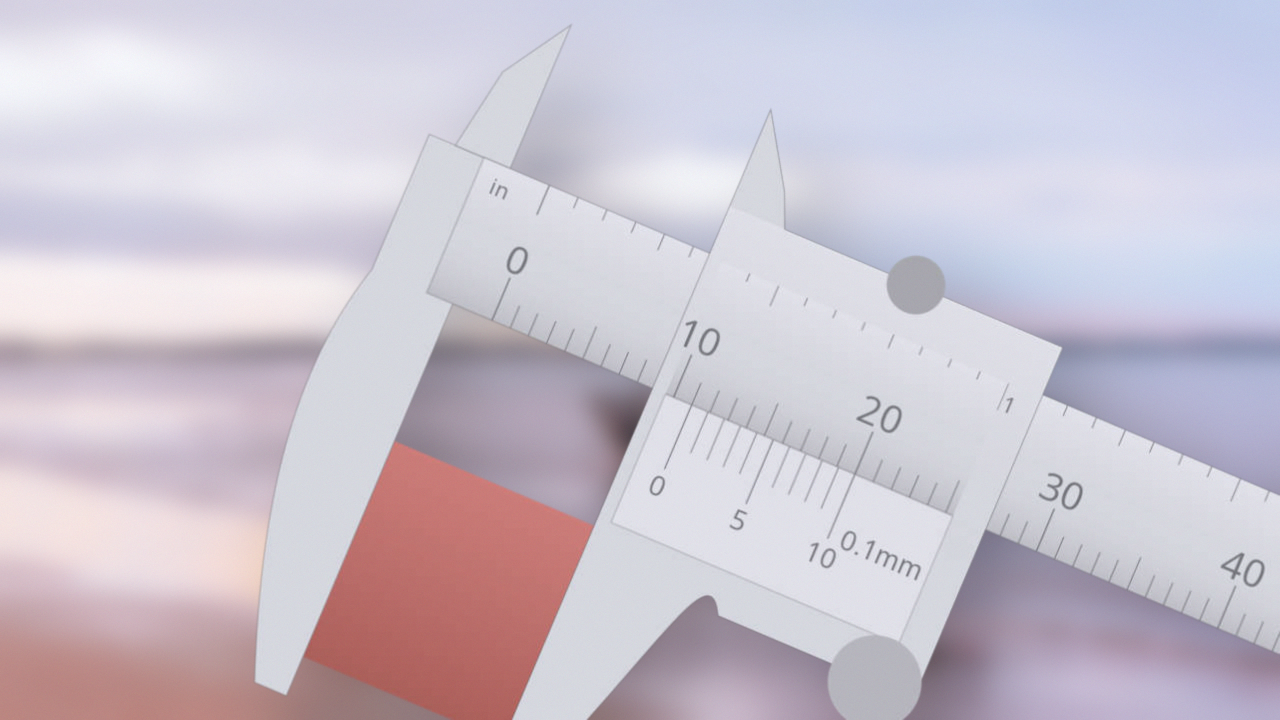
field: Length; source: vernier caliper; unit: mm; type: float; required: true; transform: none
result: 11.0 mm
